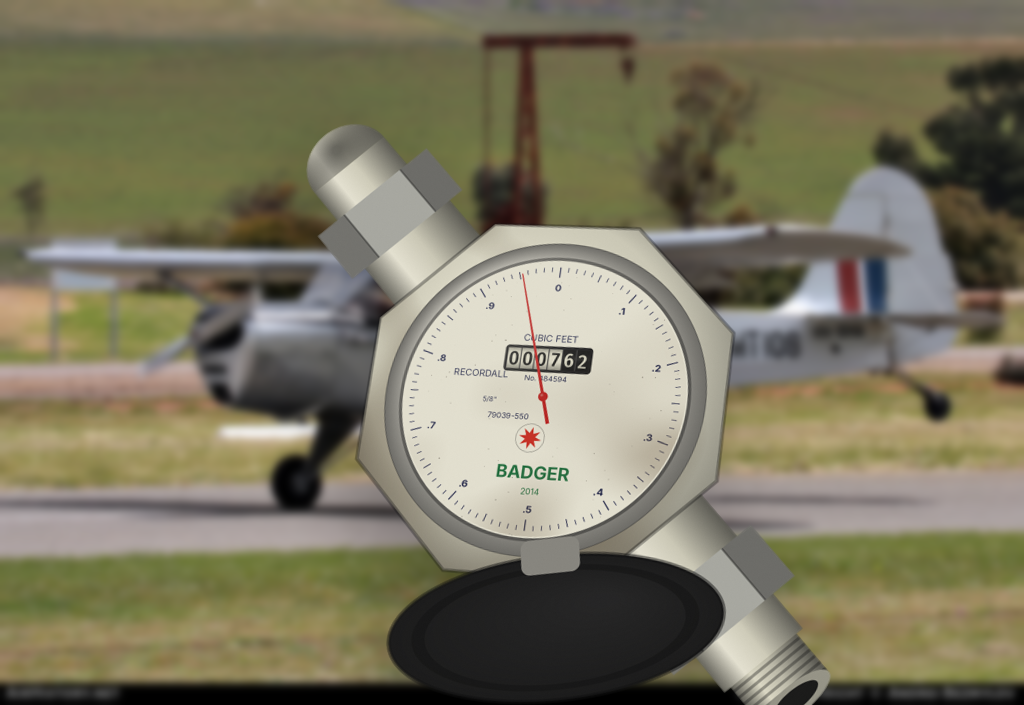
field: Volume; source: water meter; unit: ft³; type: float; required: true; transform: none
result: 761.95 ft³
